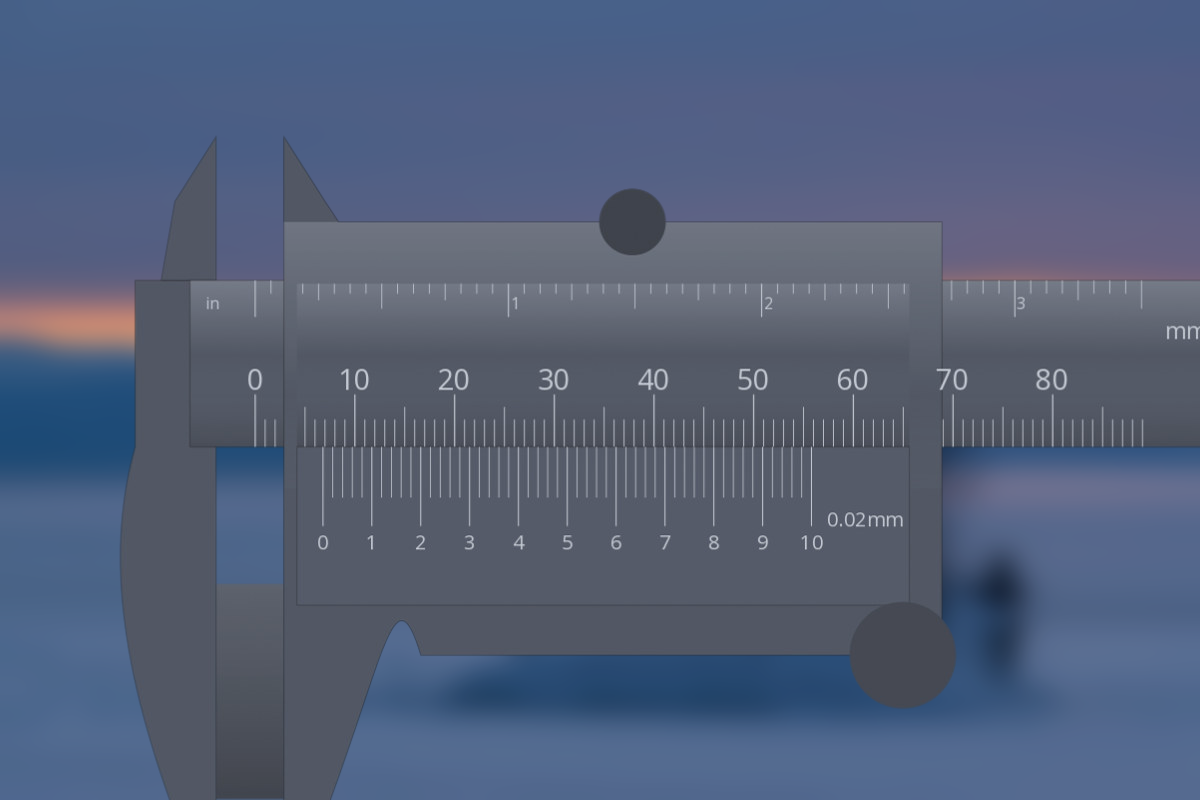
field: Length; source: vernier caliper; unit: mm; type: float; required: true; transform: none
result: 6.8 mm
